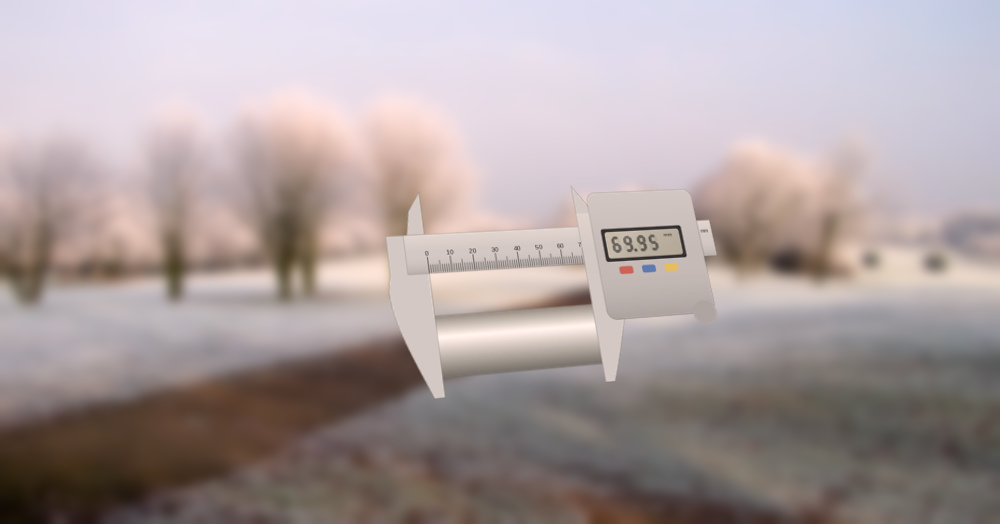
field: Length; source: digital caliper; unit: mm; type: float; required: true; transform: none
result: 69.95 mm
